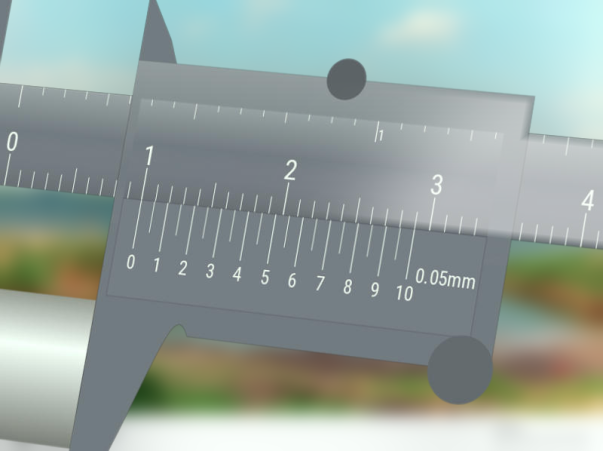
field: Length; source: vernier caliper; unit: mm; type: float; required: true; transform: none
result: 10.0 mm
